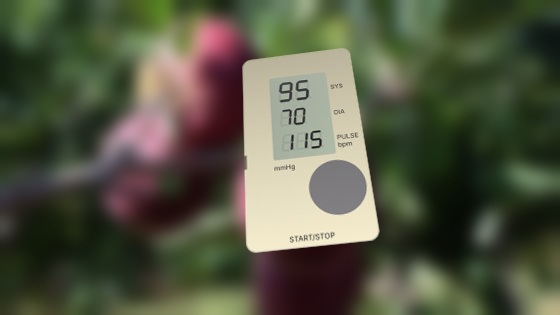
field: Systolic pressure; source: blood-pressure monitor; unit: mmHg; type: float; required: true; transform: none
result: 95 mmHg
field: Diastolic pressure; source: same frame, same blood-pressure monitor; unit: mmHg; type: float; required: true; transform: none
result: 70 mmHg
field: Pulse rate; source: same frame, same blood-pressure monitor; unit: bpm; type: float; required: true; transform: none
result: 115 bpm
